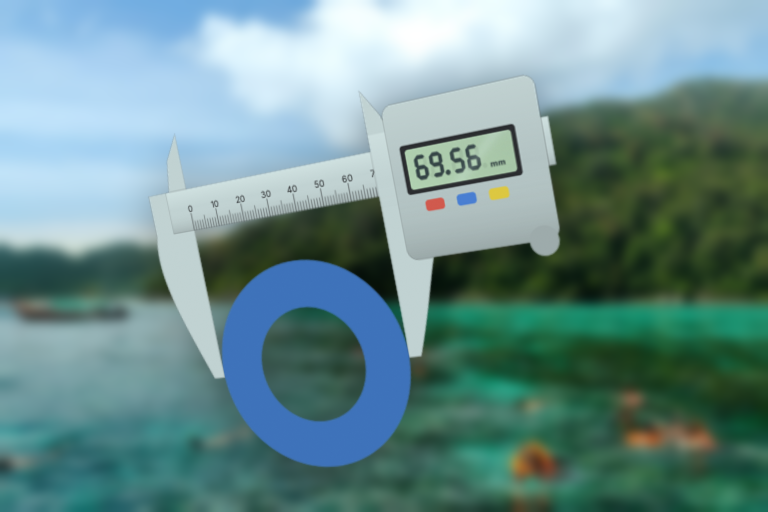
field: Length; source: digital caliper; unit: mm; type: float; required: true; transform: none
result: 69.56 mm
